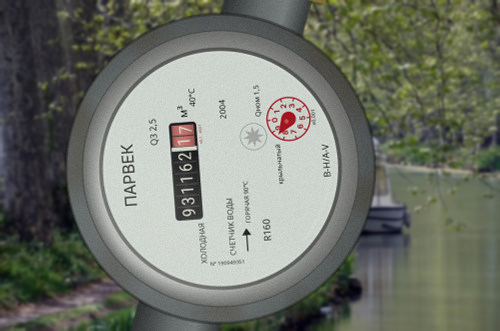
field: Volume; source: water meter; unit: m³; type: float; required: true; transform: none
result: 931162.168 m³
